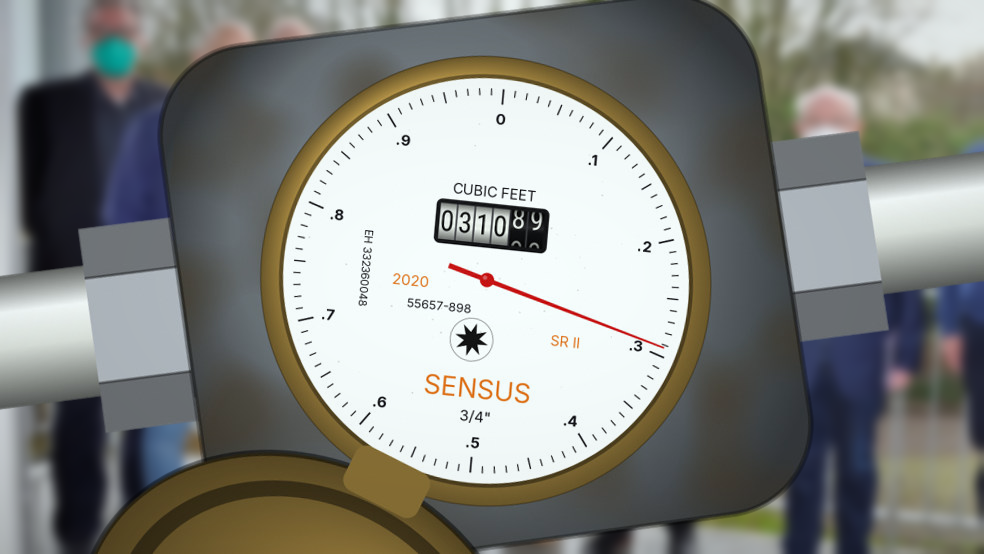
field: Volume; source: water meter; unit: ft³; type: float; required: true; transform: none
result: 31089.29 ft³
